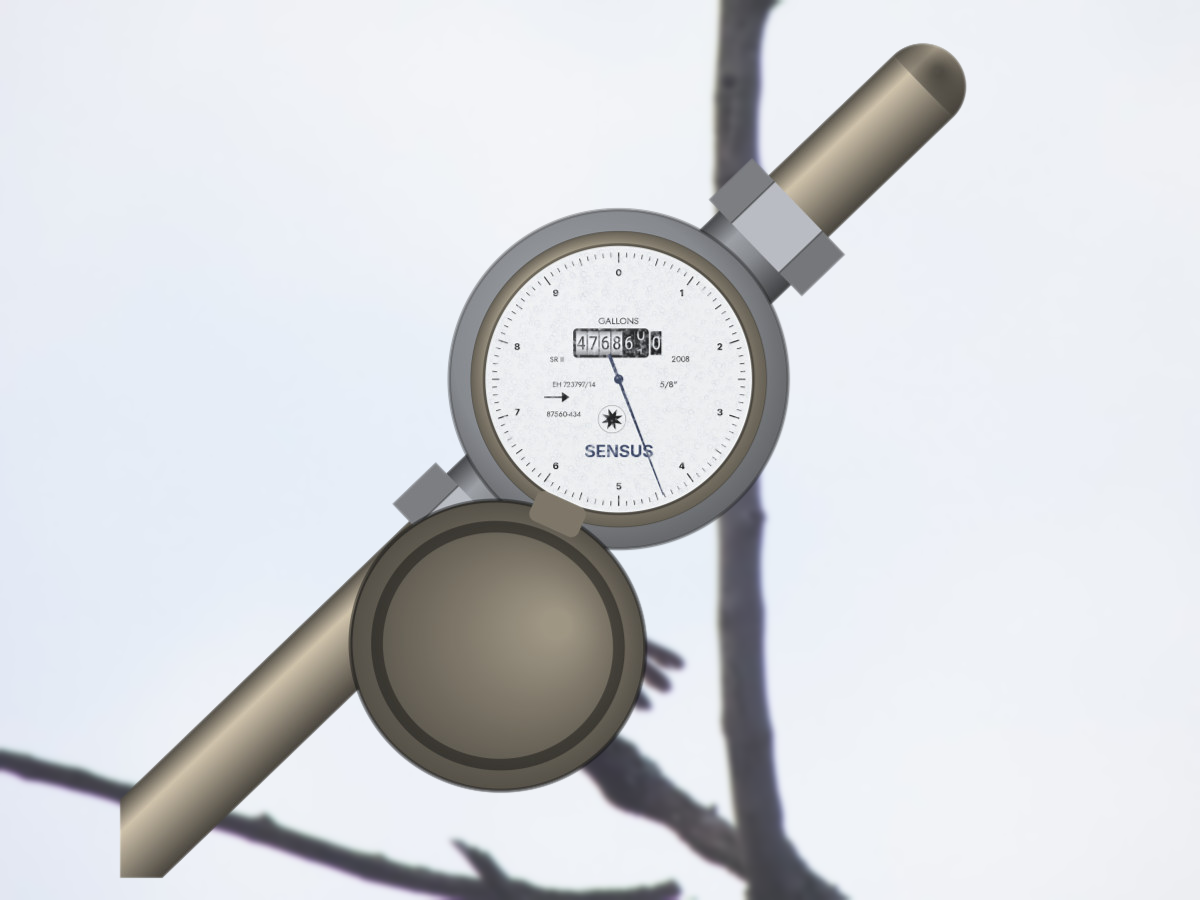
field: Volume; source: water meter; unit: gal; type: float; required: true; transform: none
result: 4768604.4 gal
